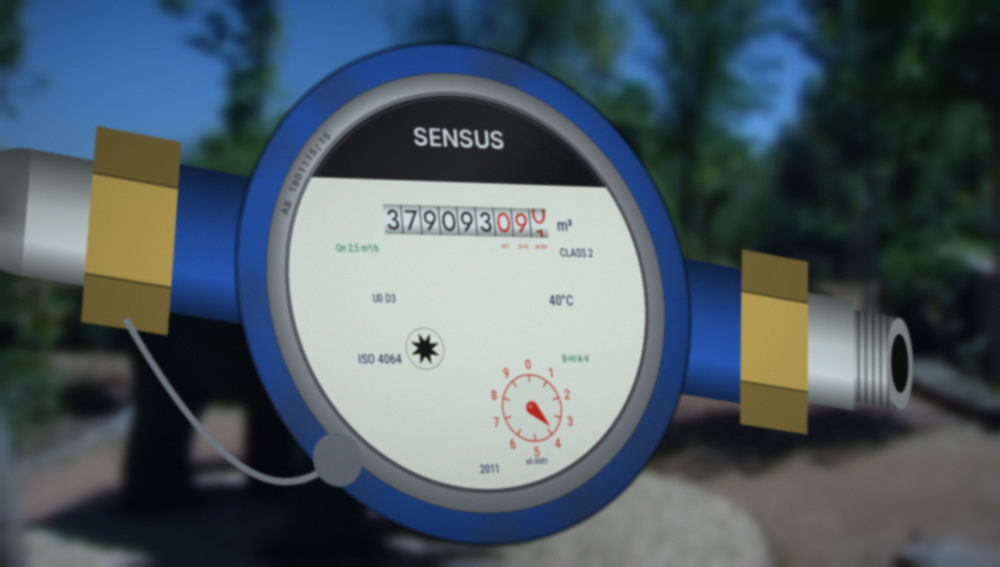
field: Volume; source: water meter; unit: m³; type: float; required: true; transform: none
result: 379093.0903 m³
